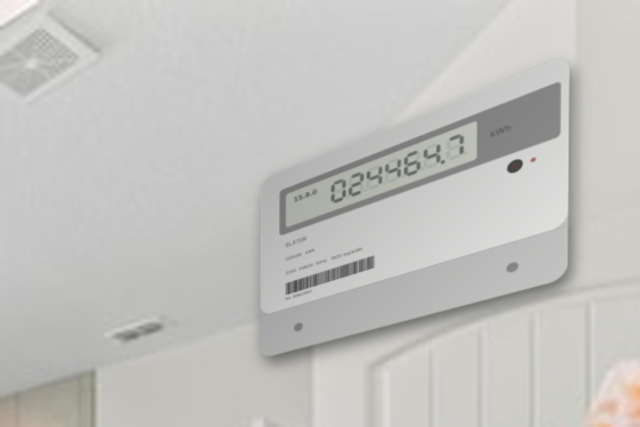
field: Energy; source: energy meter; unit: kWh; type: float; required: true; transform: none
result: 24464.7 kWh
